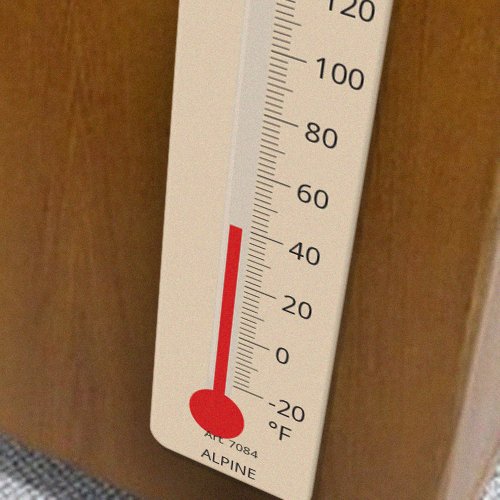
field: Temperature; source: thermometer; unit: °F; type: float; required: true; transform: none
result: 40 °F
